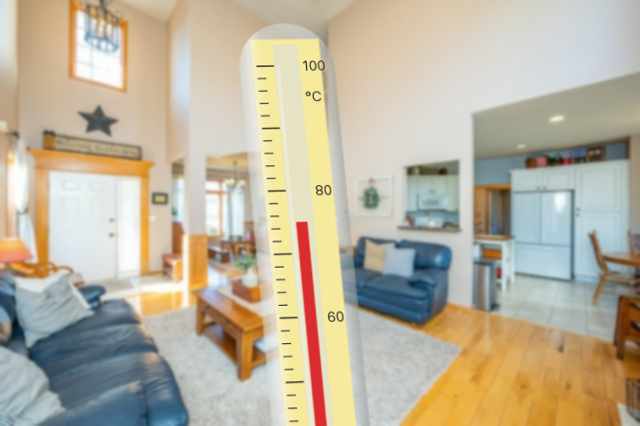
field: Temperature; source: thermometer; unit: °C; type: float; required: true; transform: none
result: 75 °C
